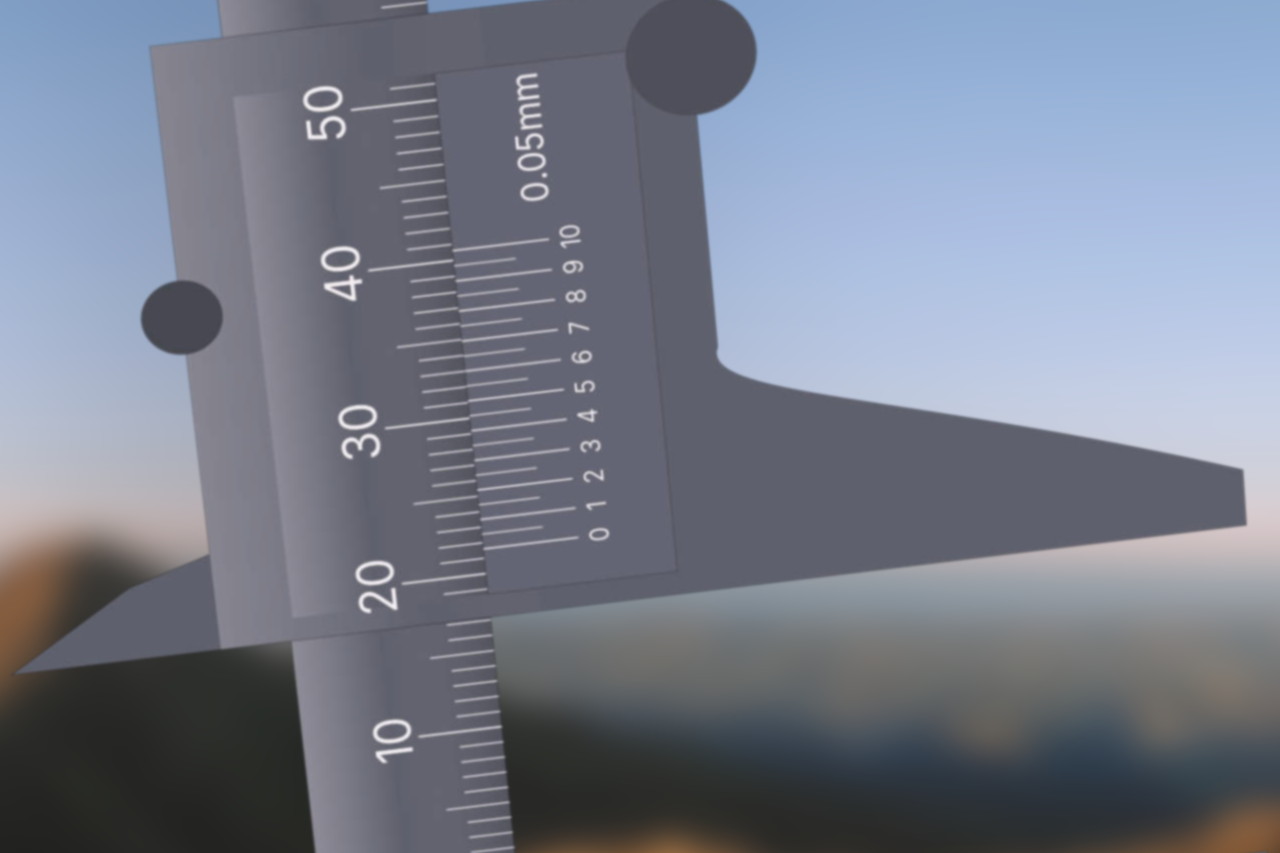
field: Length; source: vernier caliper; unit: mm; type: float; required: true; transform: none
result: 21.6 mm
